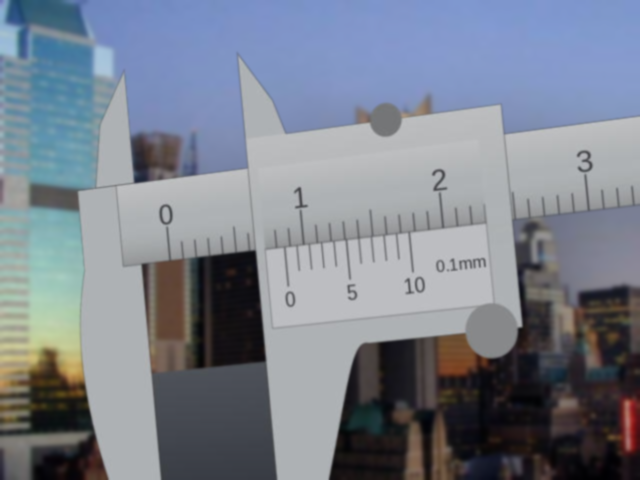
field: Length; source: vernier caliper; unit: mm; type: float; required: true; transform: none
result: 8.6 mm
